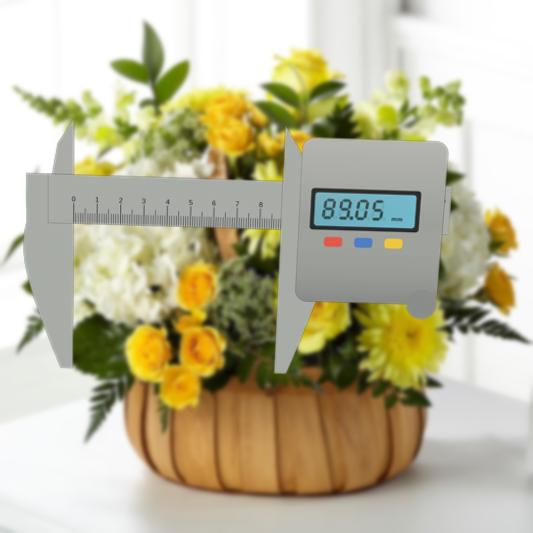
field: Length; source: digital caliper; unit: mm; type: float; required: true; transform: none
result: 89.05 mm
